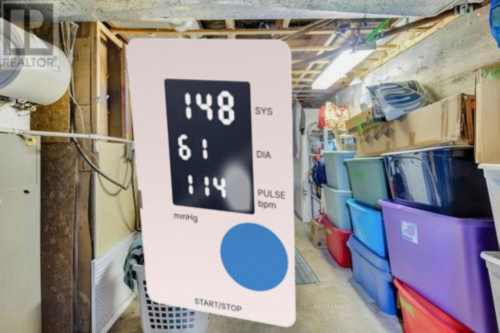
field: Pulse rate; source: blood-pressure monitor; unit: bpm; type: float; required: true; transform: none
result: 114 bpm
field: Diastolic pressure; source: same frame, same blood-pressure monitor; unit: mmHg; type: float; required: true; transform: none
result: 61 mmHg
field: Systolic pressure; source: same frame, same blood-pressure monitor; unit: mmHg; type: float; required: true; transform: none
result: 148 mmHg
